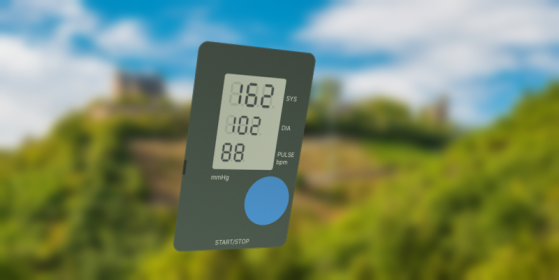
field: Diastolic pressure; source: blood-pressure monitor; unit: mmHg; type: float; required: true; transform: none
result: 102 mmHg
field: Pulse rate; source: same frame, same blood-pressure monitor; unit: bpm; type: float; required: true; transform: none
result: 88 bpm
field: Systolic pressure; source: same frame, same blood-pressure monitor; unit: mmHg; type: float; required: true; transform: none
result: 162 mmHg
